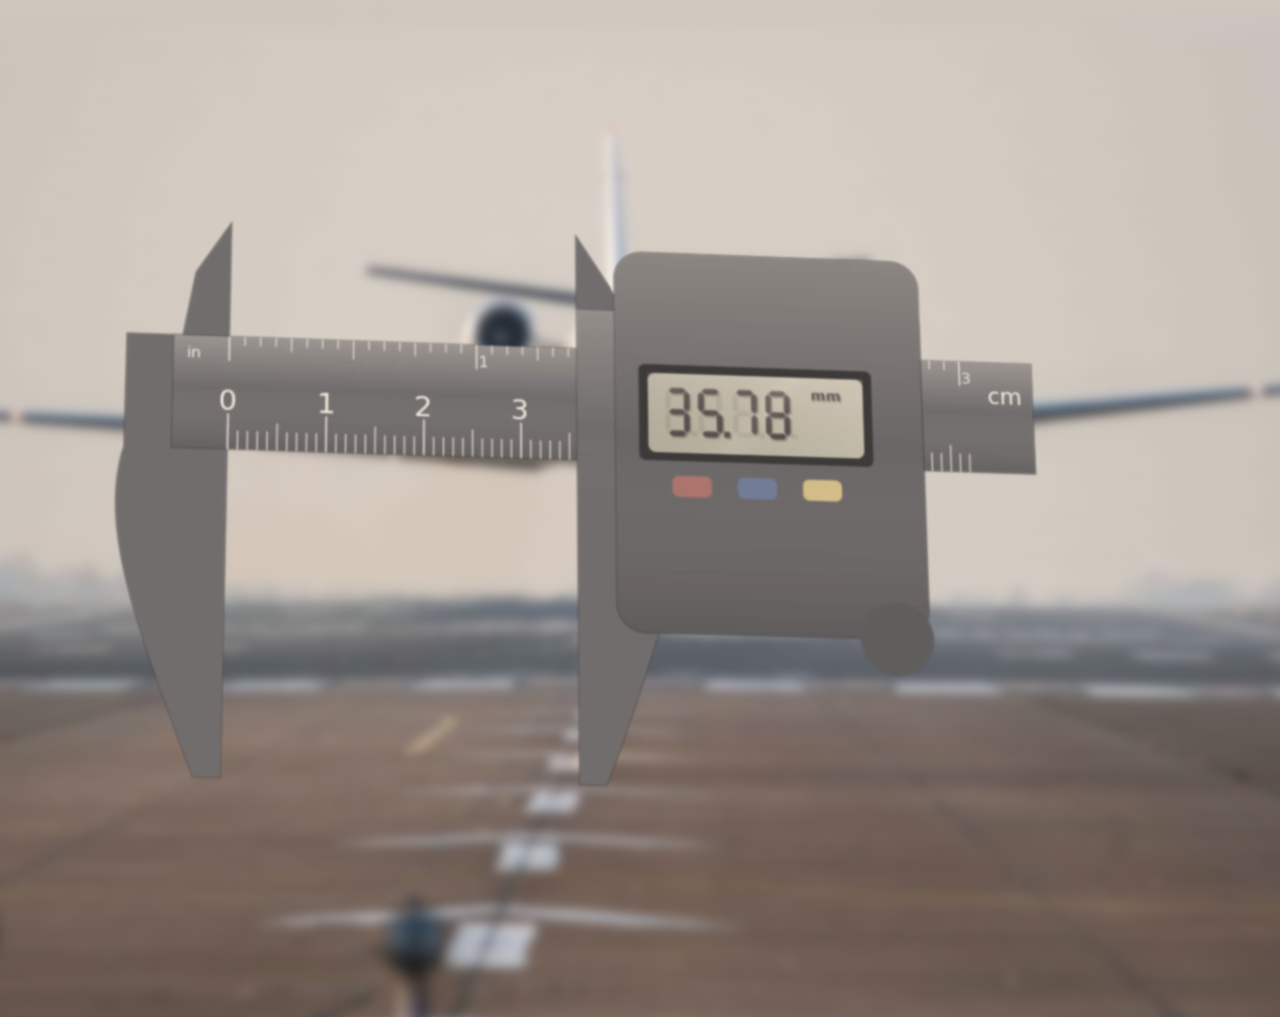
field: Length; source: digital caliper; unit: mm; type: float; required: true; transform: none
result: 35.78 mm
